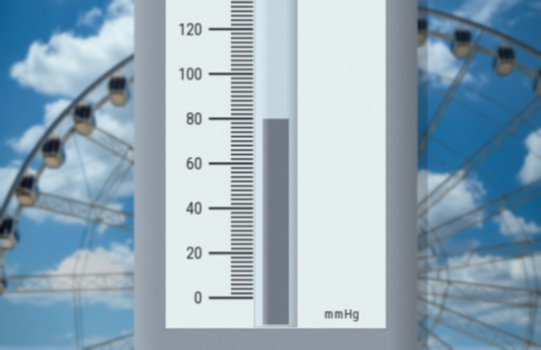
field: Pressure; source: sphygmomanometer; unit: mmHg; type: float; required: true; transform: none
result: 80 mmHg
